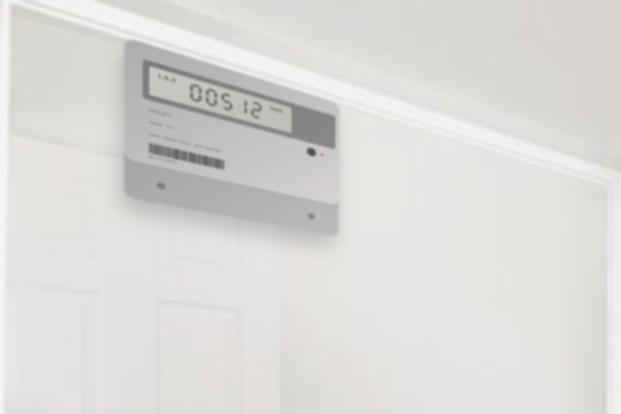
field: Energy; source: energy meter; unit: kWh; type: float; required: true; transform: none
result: 512 kWh
